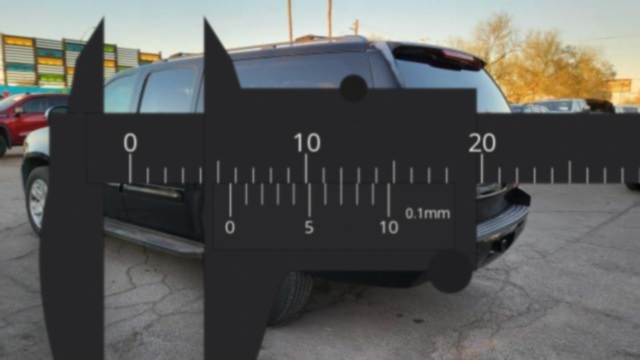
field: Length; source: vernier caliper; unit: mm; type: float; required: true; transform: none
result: 5.7 mm
